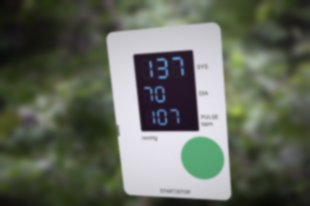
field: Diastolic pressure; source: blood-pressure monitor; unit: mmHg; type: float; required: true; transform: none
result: 70 mmHg
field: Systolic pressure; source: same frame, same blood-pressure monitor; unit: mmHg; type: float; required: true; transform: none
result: 137 mmHg
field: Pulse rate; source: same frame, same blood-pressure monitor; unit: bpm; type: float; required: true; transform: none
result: 107 bpm
